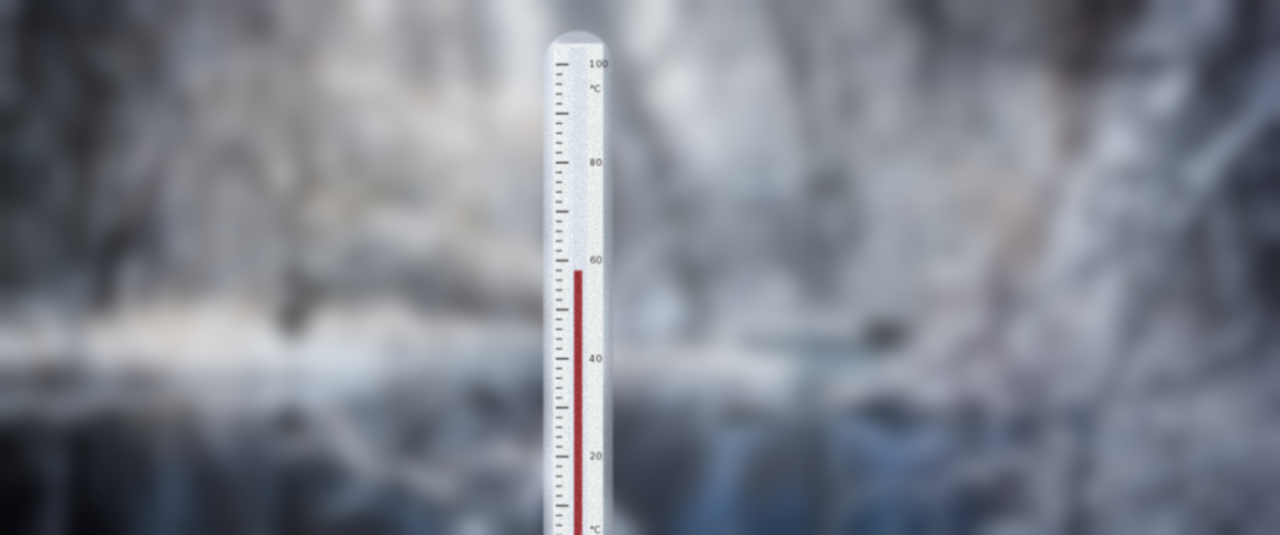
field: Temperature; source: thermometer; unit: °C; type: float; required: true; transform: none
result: 58 °C
